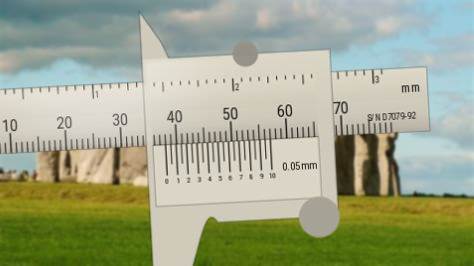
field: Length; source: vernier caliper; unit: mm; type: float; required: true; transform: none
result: 38.0 mm
